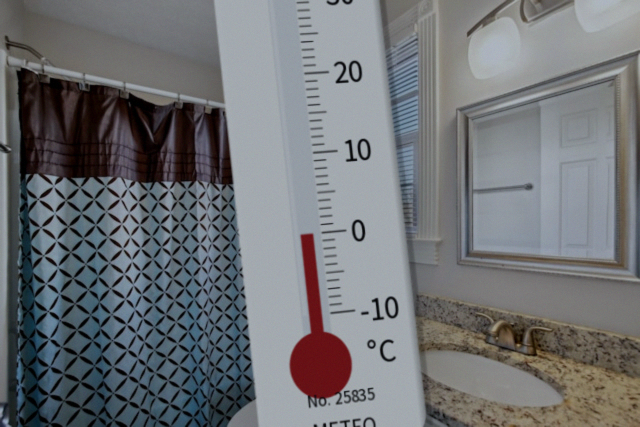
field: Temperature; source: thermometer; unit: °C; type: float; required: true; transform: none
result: 0 °C
